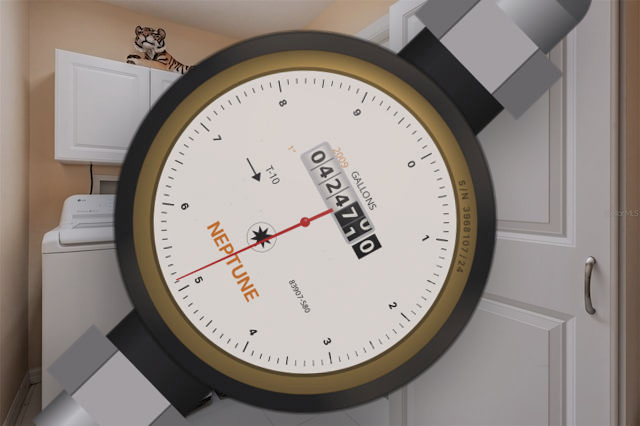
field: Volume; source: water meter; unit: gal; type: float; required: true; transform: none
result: 424705.1 gal
